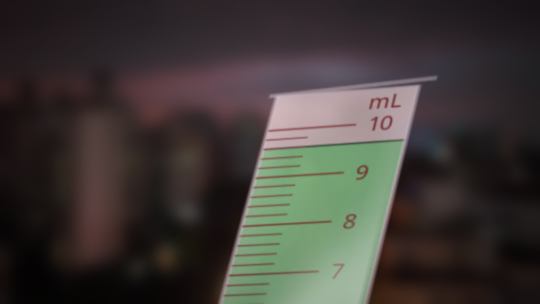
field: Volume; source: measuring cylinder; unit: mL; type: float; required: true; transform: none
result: 9.6 mL
